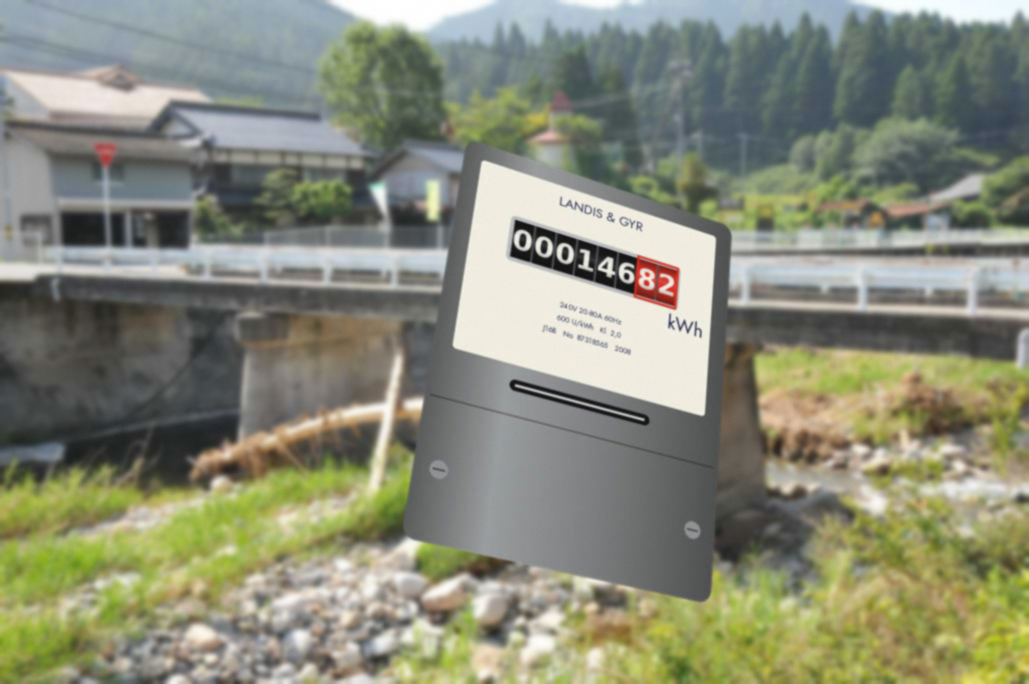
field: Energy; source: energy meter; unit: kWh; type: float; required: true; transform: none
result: 146.82 kWh
